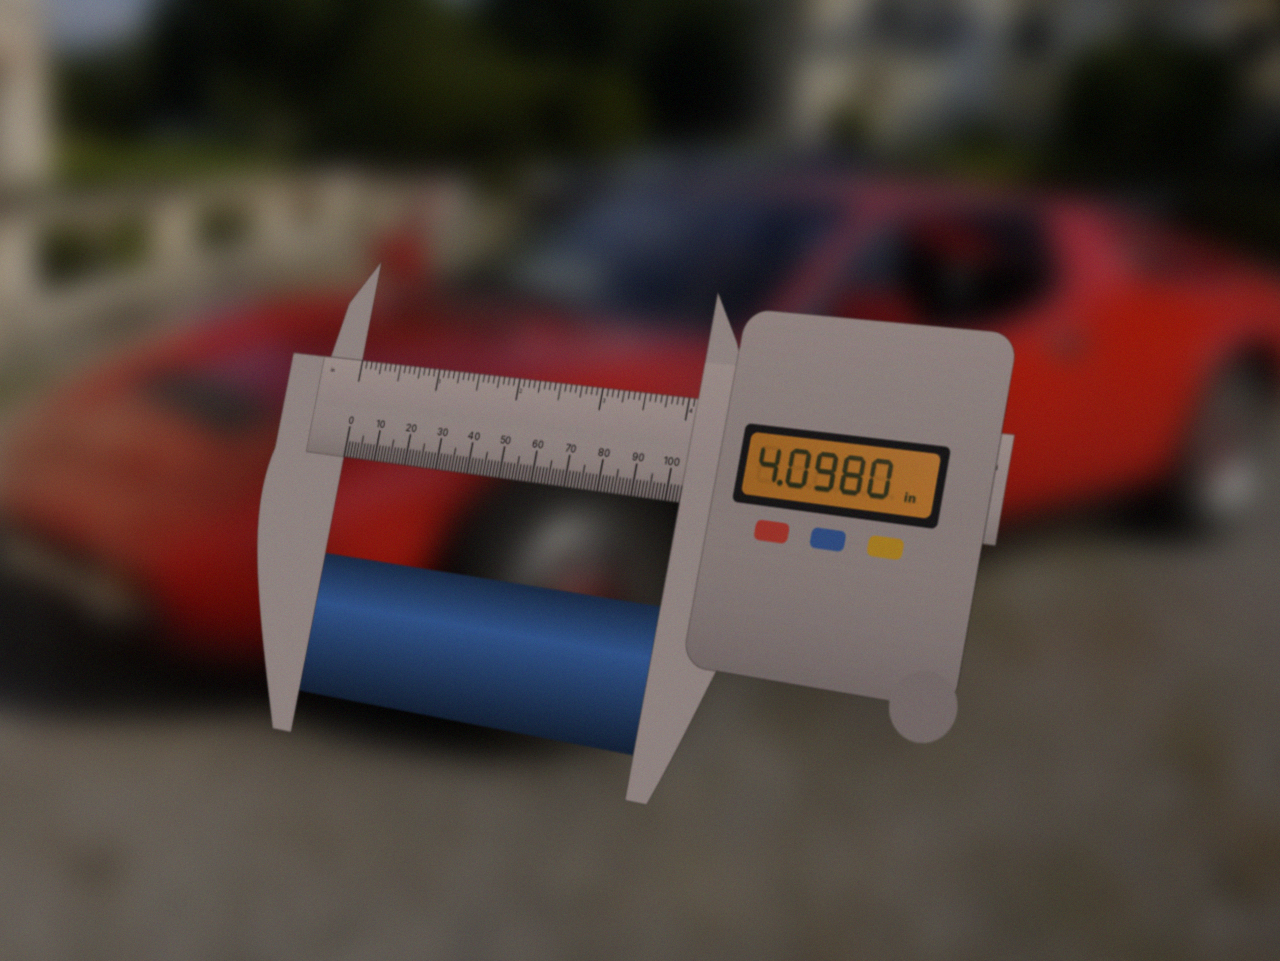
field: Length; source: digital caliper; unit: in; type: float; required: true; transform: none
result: 4.0980 in
